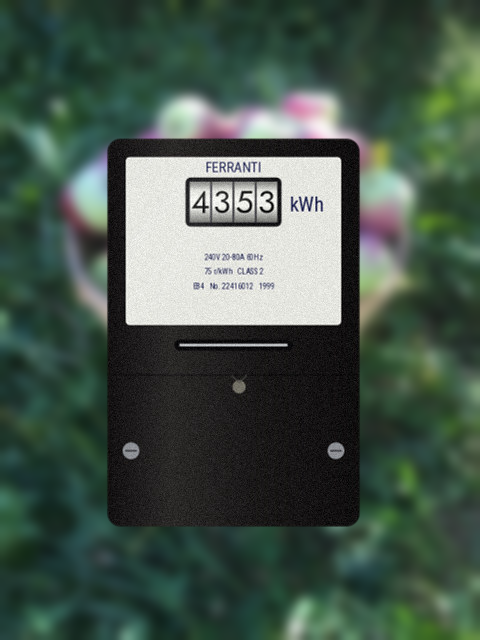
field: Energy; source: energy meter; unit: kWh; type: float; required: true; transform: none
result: 4353 kWh
